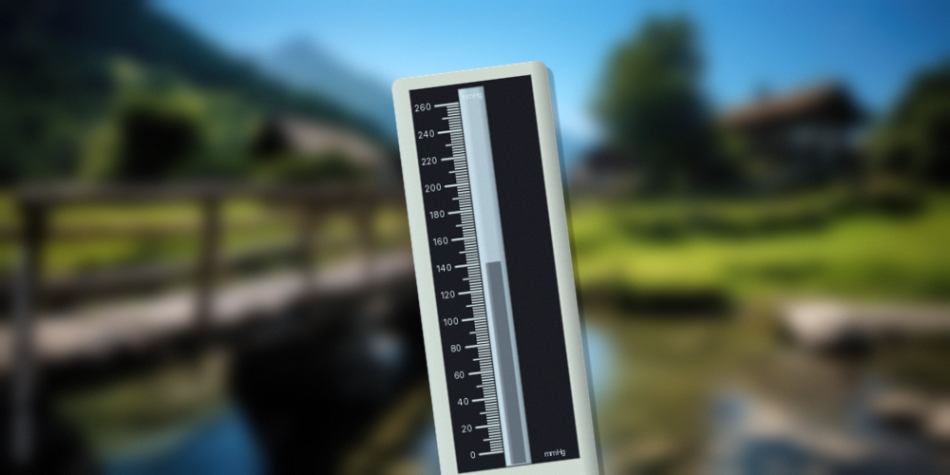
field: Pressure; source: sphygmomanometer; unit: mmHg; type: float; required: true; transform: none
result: 140 mmHg
